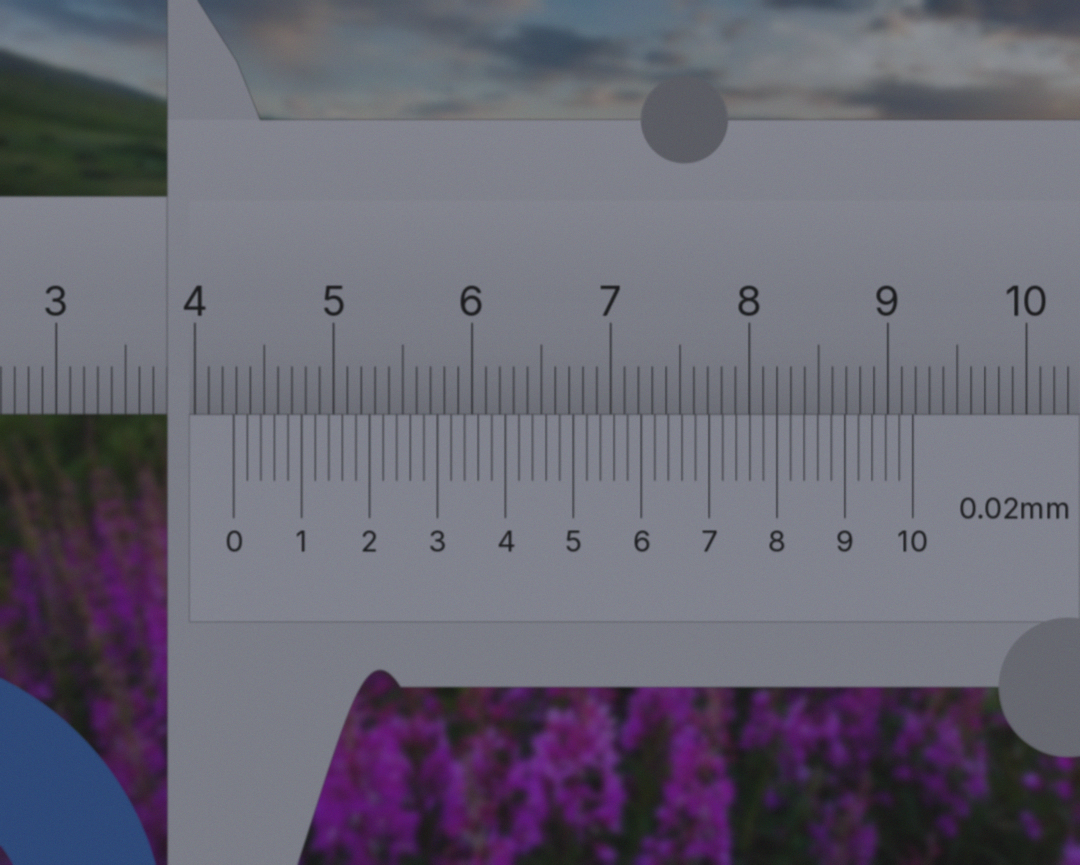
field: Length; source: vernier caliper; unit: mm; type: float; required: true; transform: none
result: 42.8 mm
